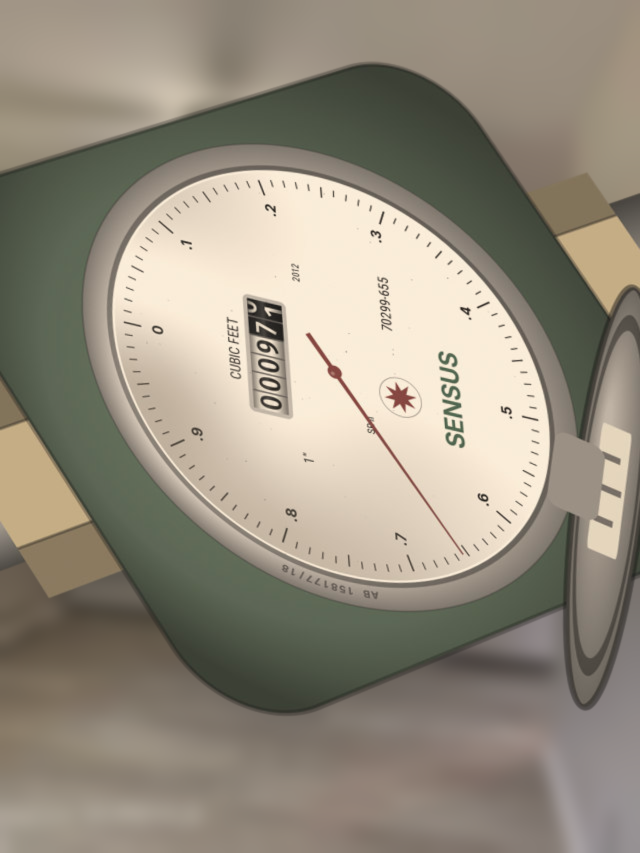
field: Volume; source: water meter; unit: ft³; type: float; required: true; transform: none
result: 970.65 ft³
